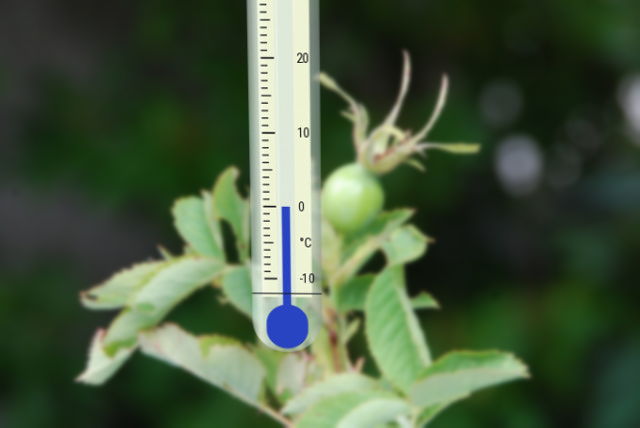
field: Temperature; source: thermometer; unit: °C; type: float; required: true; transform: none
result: 0 °C
